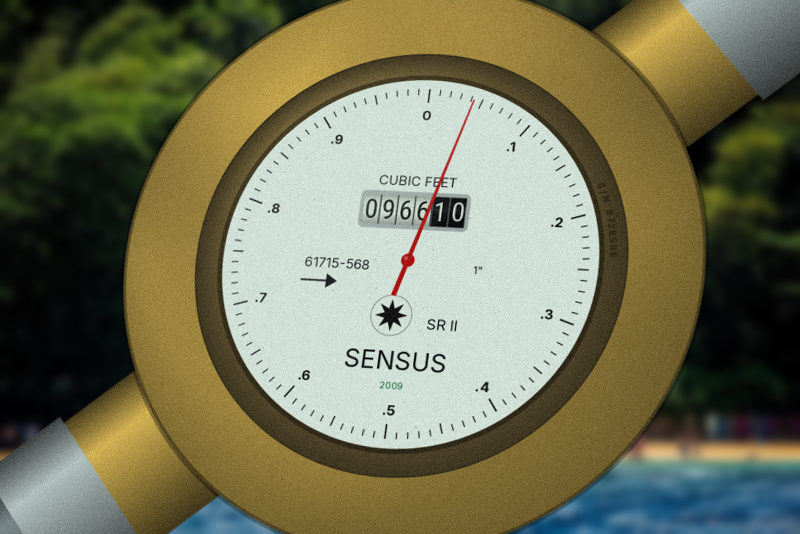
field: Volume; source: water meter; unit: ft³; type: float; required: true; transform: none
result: 96610.04 ft³
